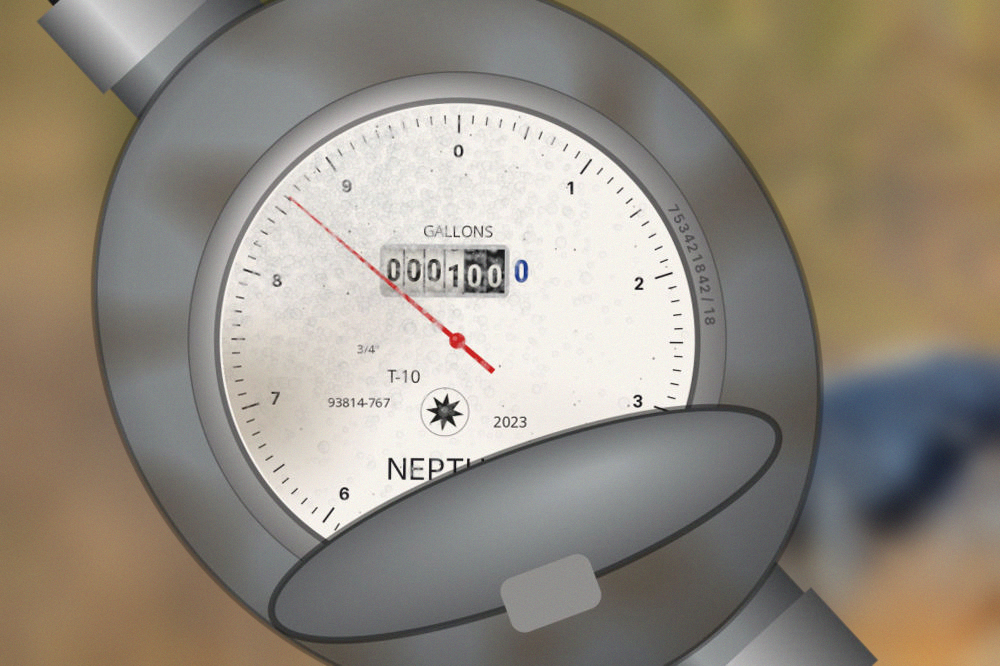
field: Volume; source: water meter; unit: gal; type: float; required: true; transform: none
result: 998.6 gal
